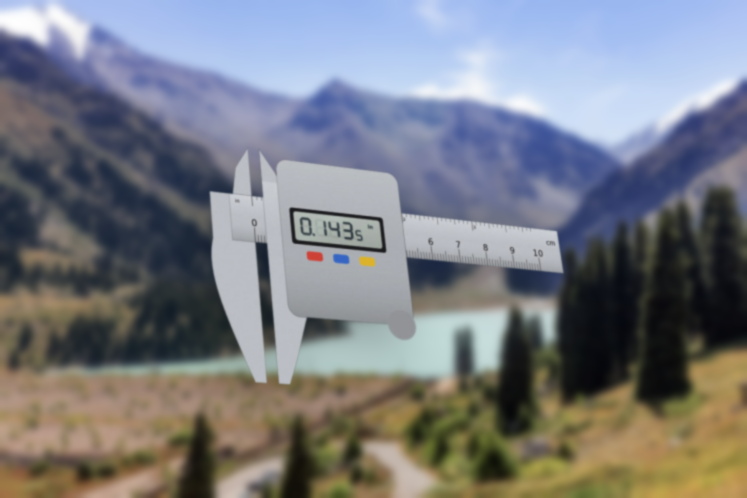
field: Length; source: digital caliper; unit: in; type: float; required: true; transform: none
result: 0.1435 in
